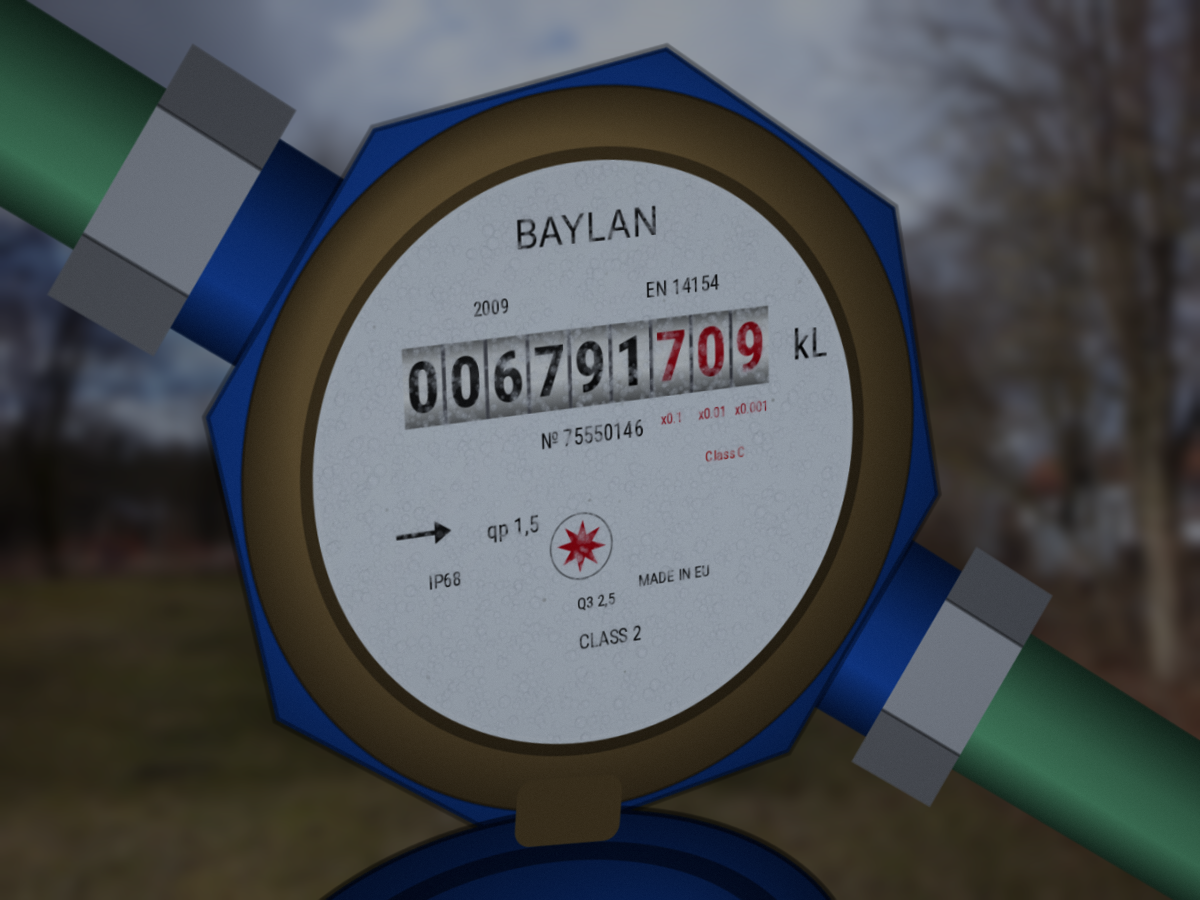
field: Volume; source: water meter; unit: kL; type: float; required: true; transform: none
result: 6791.709 kL
